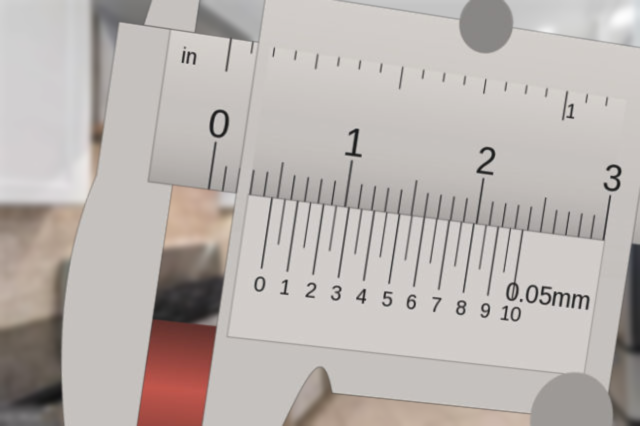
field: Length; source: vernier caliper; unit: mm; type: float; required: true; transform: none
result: 4.6 mm
